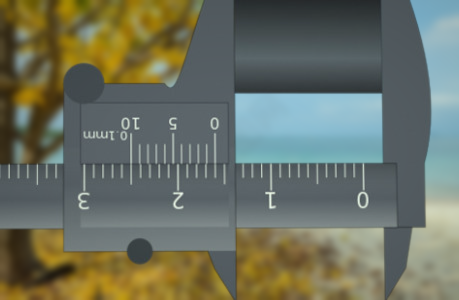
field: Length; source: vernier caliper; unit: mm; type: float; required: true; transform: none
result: 16.0 mm
